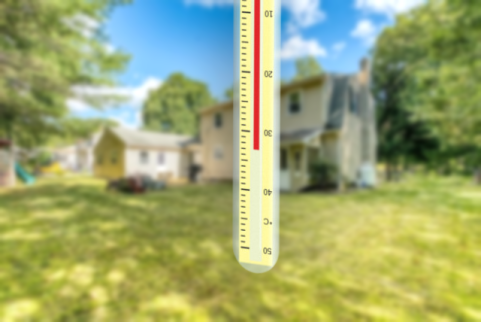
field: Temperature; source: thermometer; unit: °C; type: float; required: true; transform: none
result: 33 °C
